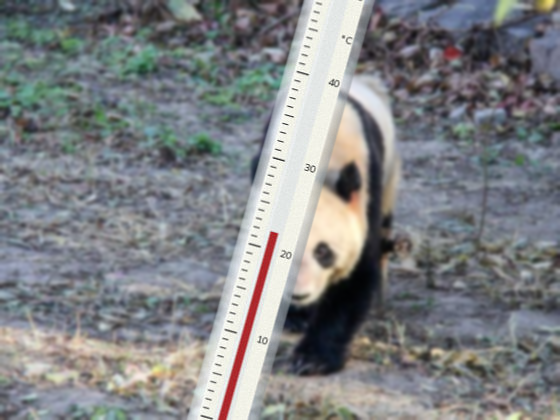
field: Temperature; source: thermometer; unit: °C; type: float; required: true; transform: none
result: 22 °C
